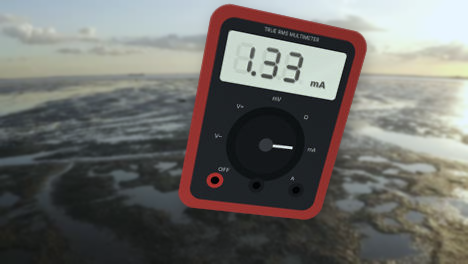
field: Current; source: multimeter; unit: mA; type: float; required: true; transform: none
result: 1.33 mA
